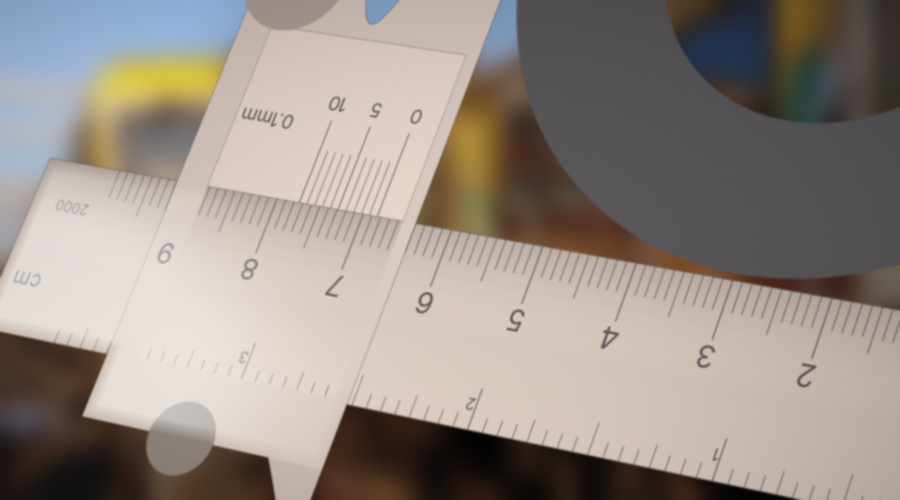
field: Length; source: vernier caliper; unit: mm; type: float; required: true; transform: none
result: 68.4 mm
